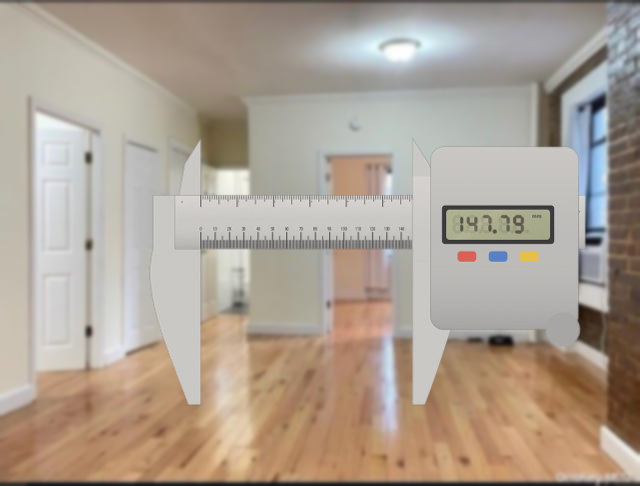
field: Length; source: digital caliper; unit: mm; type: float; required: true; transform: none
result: 147.79 mm
